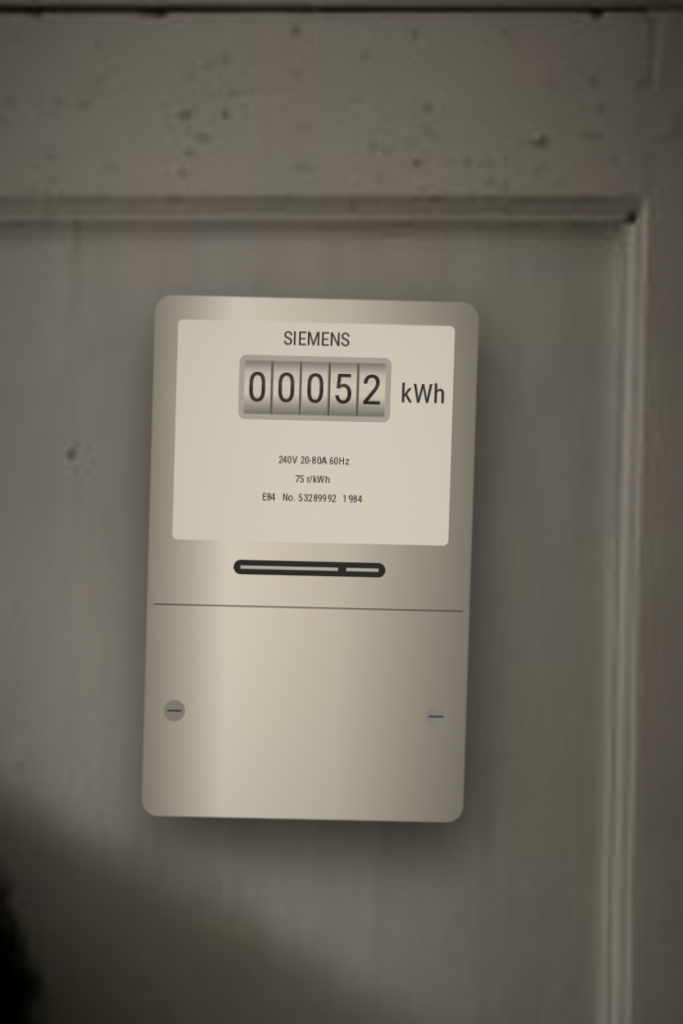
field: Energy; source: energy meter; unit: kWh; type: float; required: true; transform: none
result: 52 kWh
